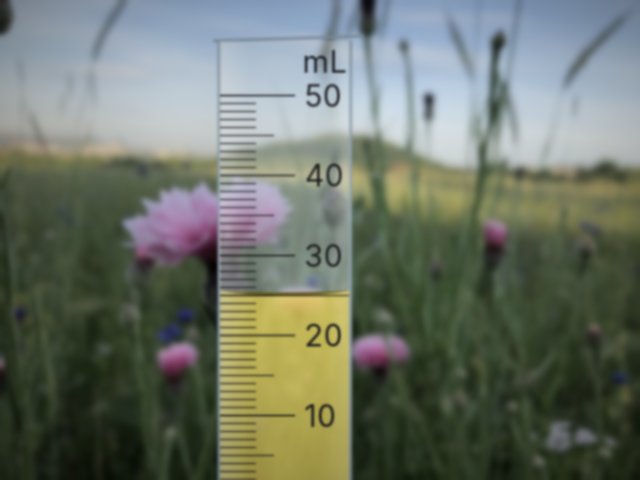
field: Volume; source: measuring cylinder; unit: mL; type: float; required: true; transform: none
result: 25 mL
